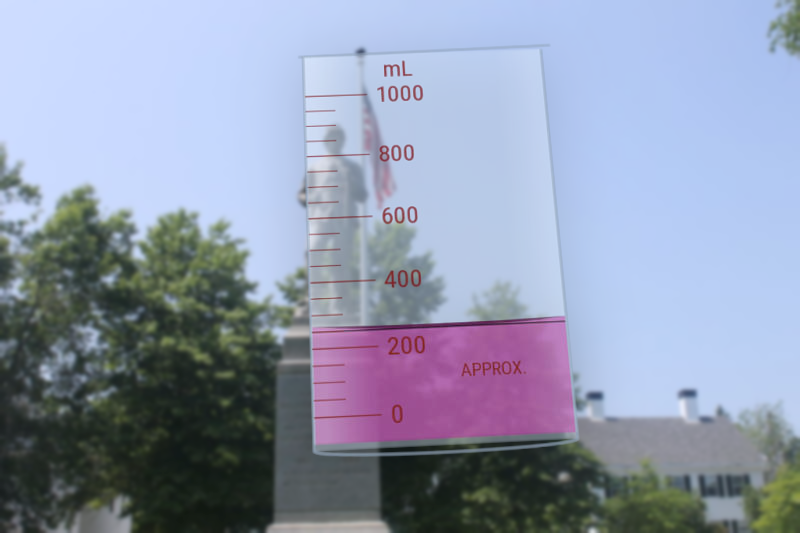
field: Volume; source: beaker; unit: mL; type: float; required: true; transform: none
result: 250 mL
